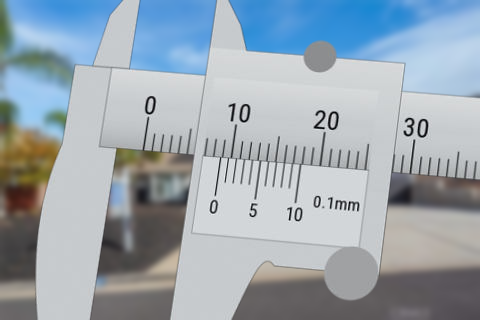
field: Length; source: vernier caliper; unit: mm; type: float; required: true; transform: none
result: 8.8 mm
